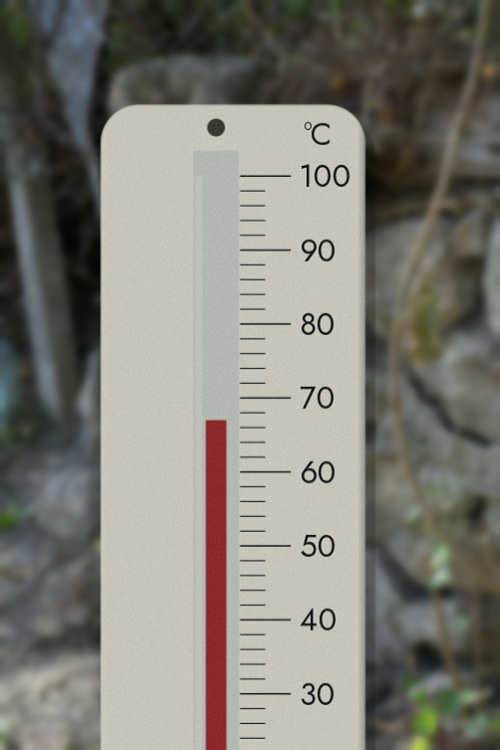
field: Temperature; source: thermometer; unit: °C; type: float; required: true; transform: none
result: 67 °C
